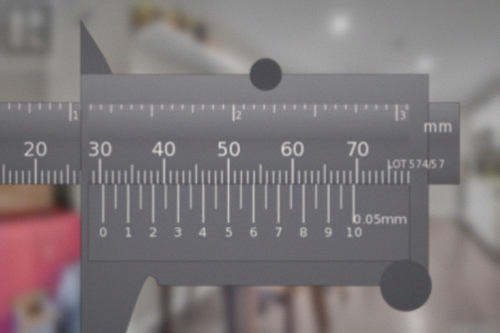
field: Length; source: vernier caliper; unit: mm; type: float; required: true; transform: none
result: 30.5 mm
